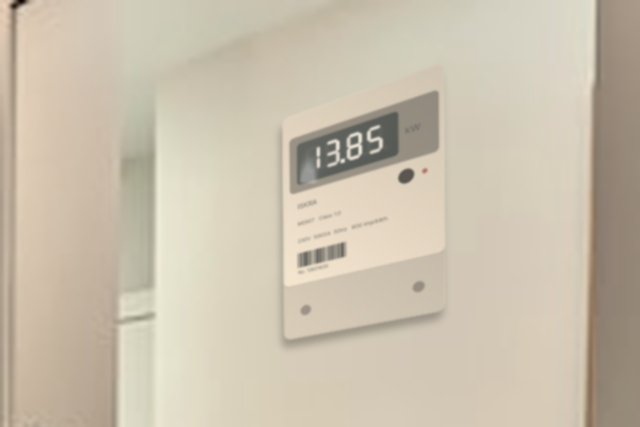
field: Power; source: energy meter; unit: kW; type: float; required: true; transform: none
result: 13.85 kW
